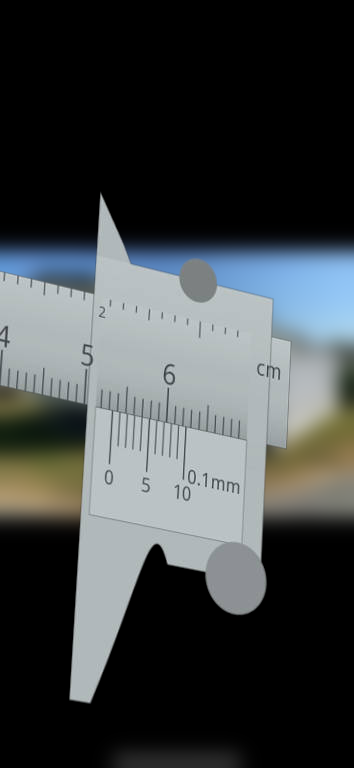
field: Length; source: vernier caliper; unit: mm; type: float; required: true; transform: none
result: 53.4 mm
